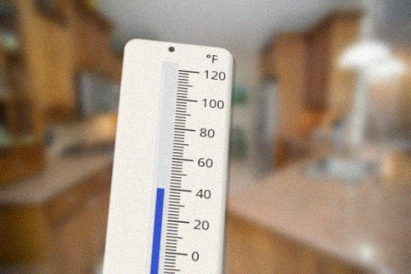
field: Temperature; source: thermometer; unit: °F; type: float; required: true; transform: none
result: 40 °F
